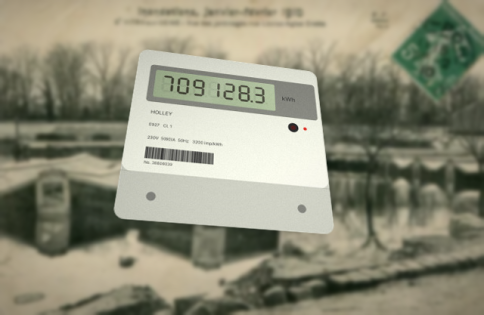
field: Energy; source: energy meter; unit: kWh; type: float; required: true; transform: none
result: 709128.3 kWh
